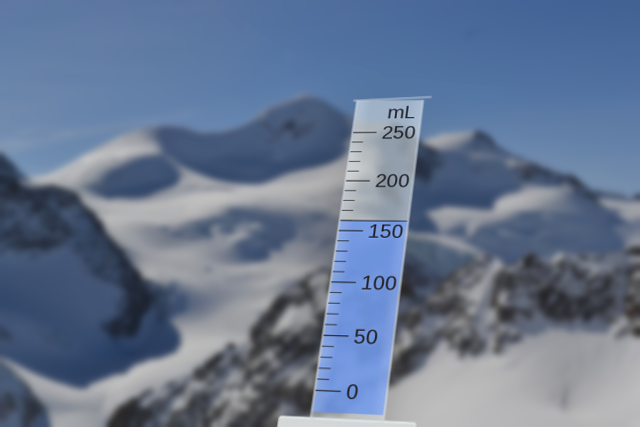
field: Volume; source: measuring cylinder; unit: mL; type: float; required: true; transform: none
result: 160 mL
